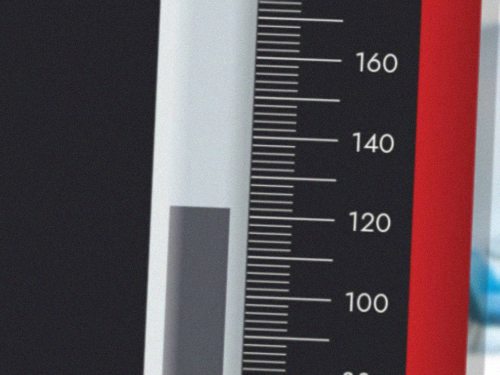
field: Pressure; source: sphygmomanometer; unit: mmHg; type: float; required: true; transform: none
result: 122 mmHg
